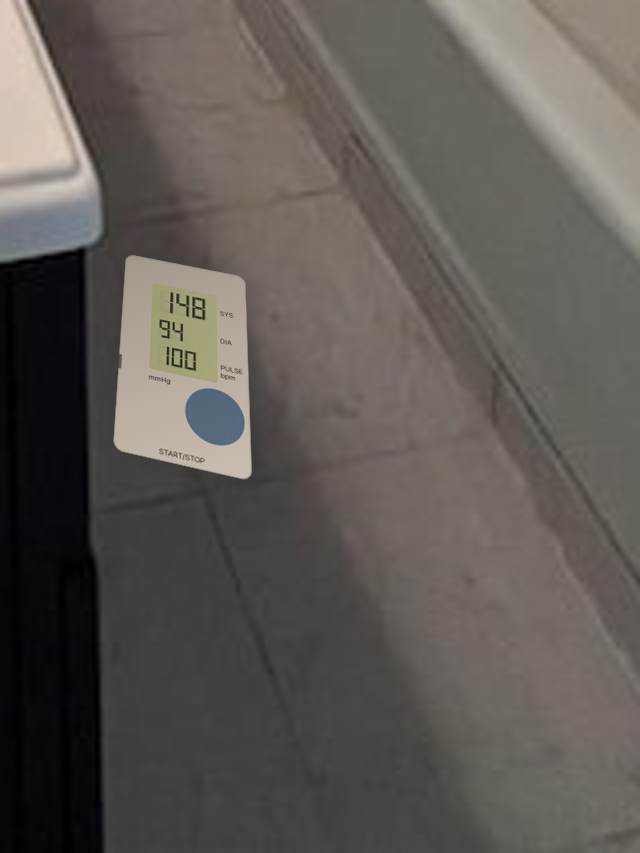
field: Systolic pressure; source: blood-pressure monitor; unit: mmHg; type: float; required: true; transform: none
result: 148 mmHg
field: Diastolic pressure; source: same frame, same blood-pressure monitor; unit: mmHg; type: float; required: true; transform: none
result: 94 mmHg
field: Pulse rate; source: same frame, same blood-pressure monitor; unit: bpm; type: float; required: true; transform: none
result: 100 bpm
